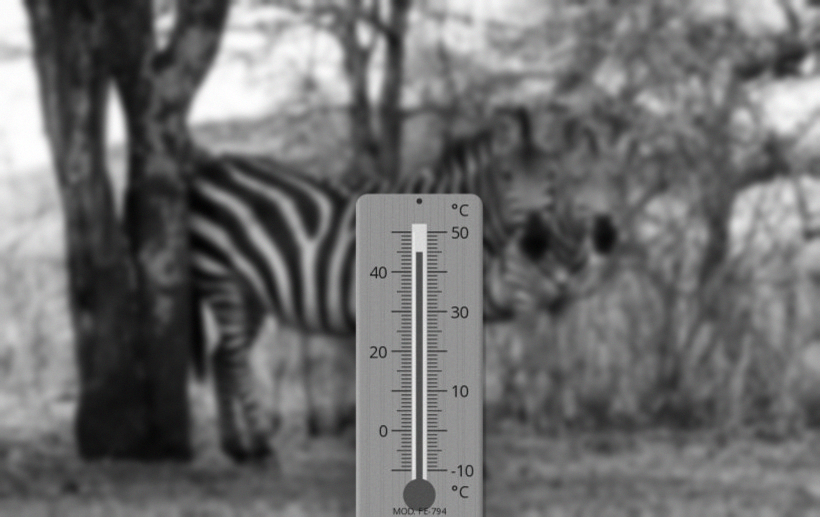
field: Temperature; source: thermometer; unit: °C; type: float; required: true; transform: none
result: 45 °C
